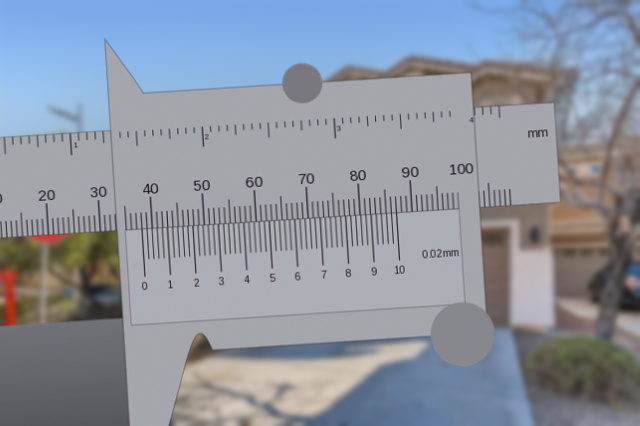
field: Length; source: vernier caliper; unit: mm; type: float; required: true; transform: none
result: 38.0 mm
